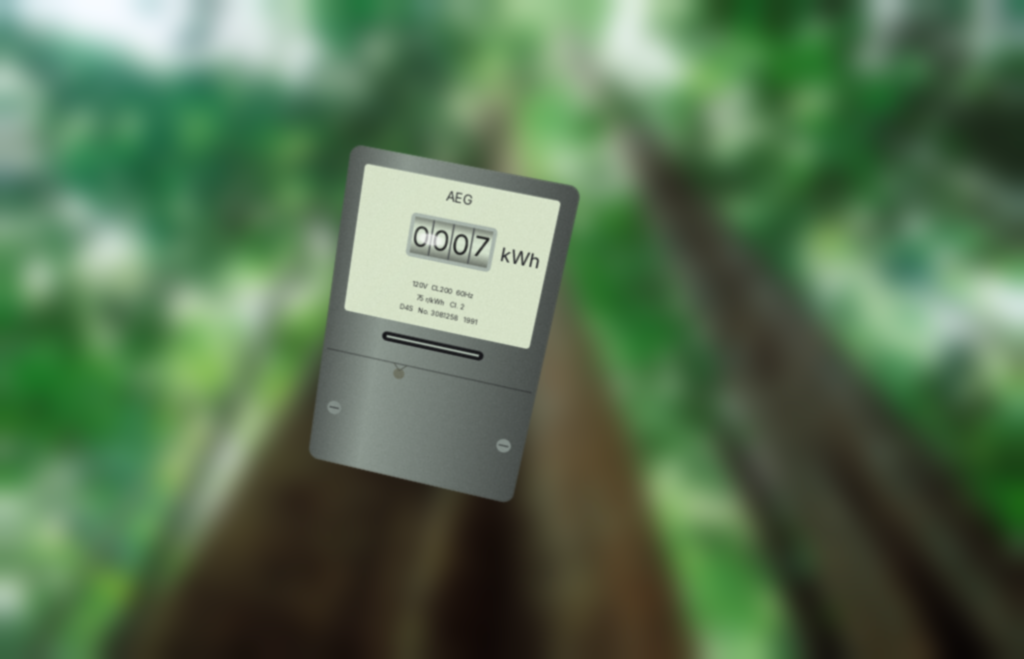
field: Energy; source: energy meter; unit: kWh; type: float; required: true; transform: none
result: 7 kWh
